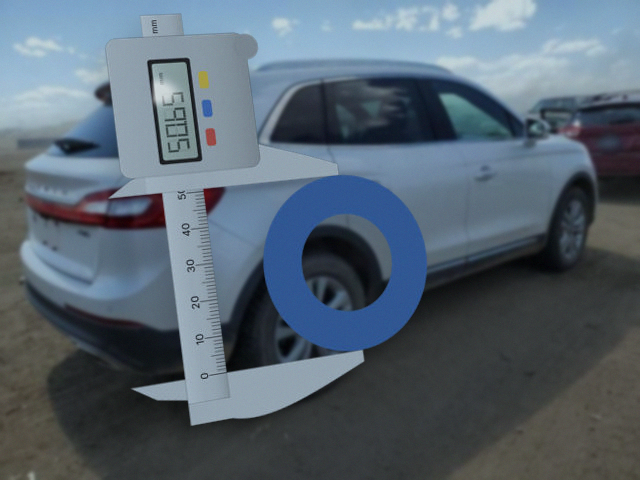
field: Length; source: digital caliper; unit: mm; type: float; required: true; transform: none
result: 50.65 mm
